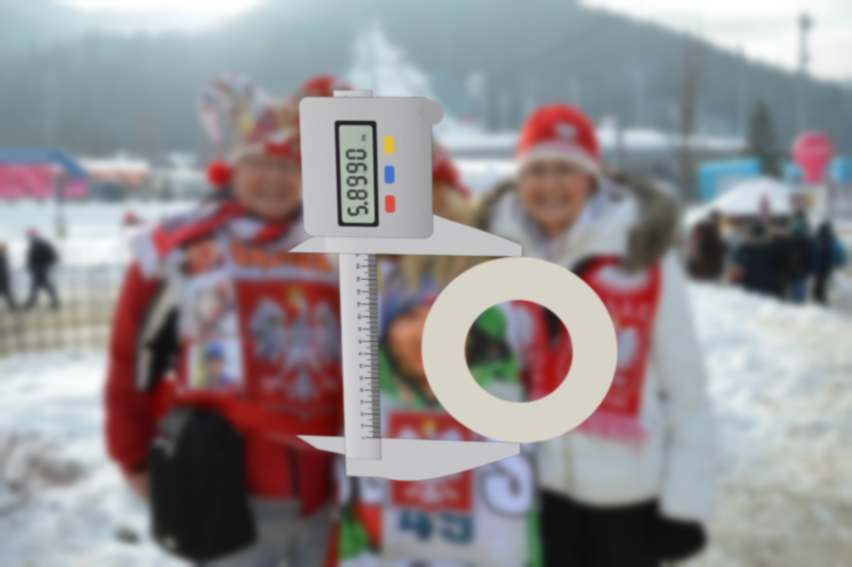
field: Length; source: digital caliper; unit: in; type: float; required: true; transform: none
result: 5.8990 in
